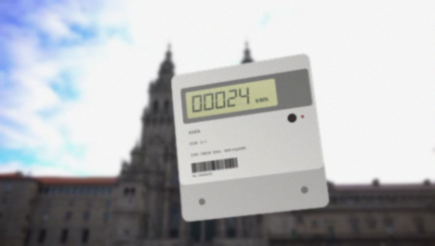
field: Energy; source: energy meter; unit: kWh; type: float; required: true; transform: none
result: 24 kWh
